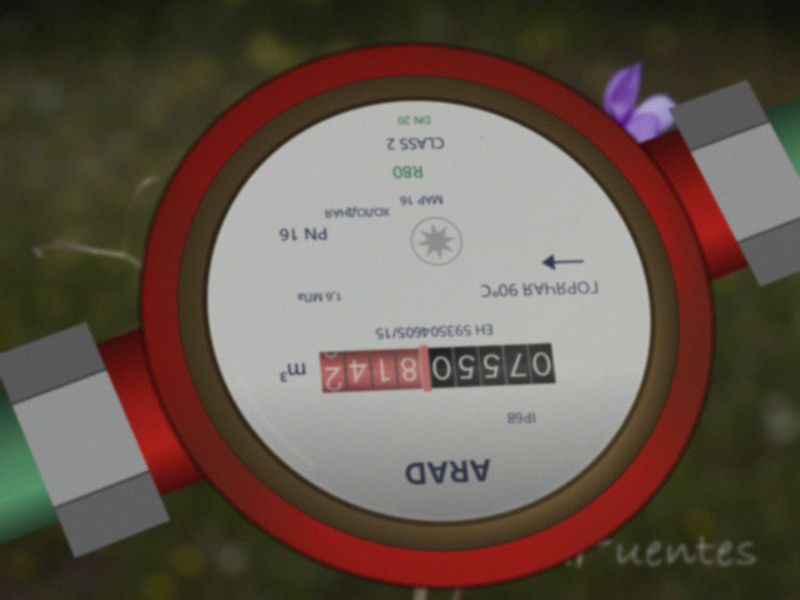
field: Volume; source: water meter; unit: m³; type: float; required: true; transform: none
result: 7550.8142 m³
